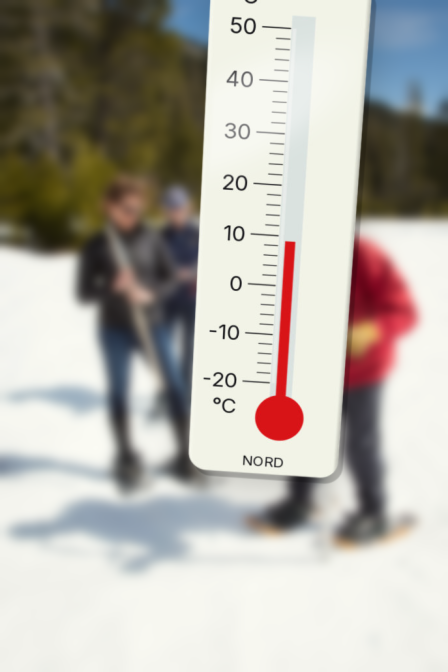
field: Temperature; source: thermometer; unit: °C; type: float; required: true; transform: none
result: 9 °C
